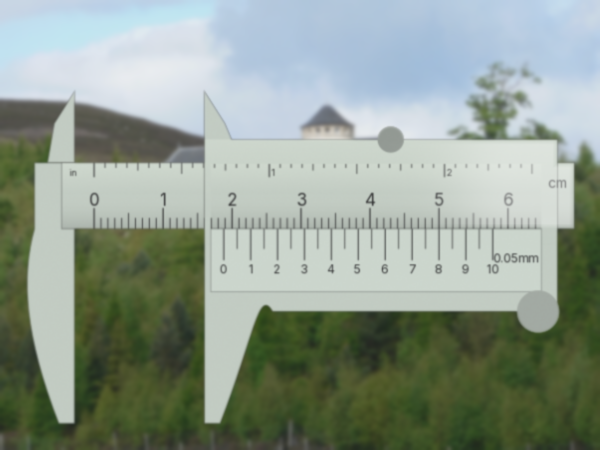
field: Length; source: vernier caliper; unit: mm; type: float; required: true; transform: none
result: 18.8 mm
